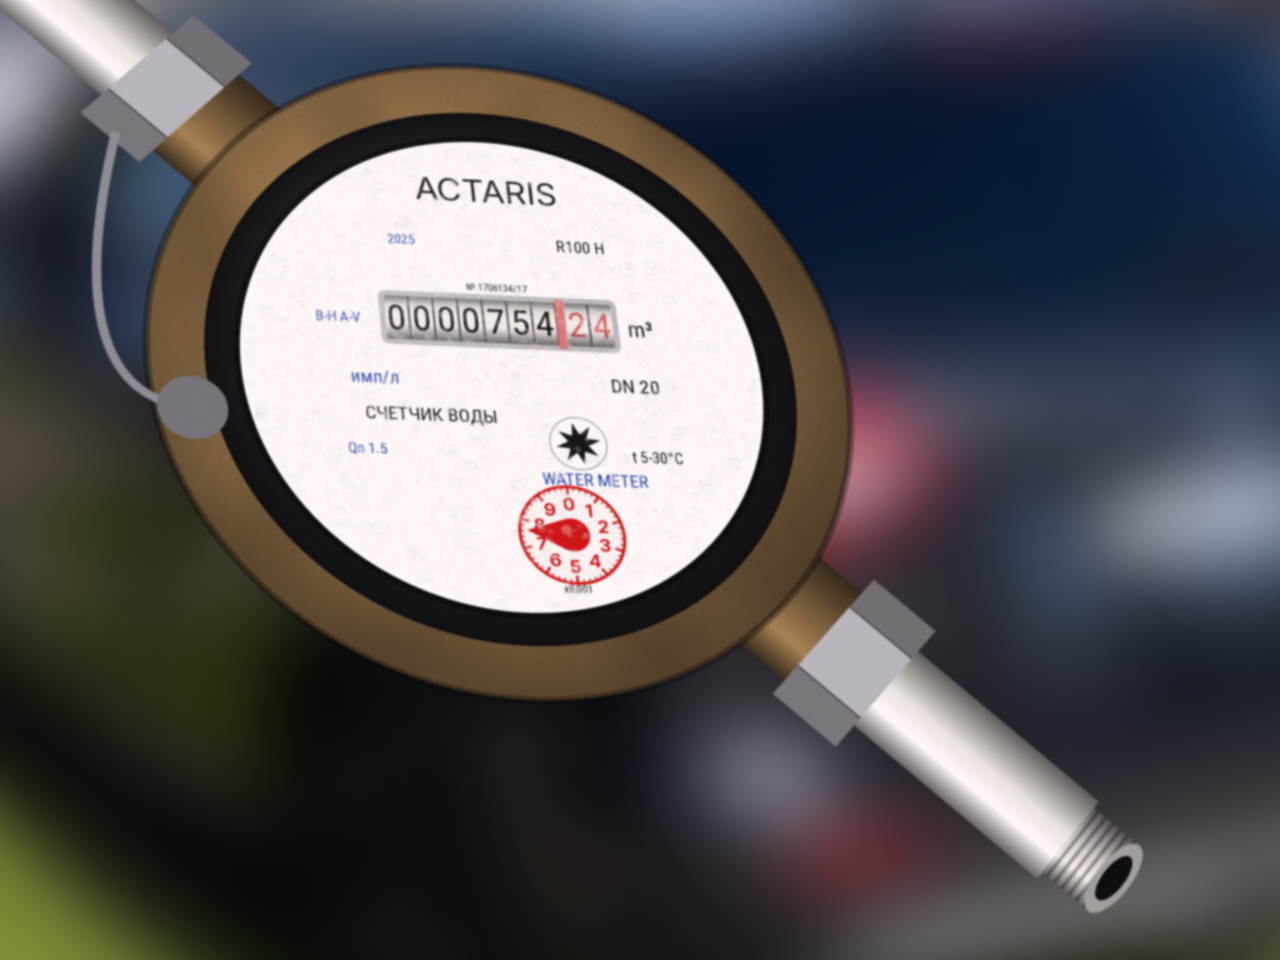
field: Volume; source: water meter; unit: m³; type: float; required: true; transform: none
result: 754.247 m³
